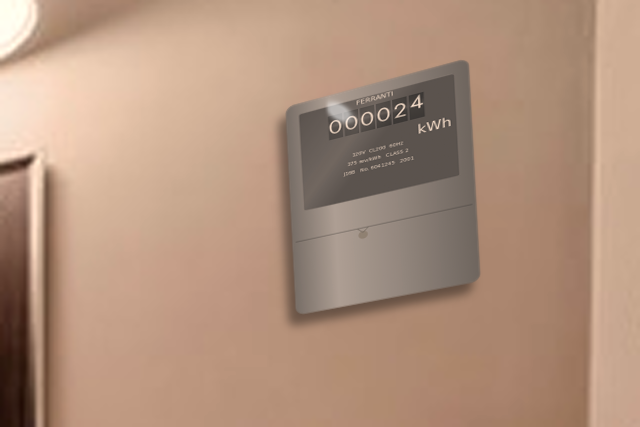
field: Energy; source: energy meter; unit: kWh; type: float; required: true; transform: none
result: 24 kWh
